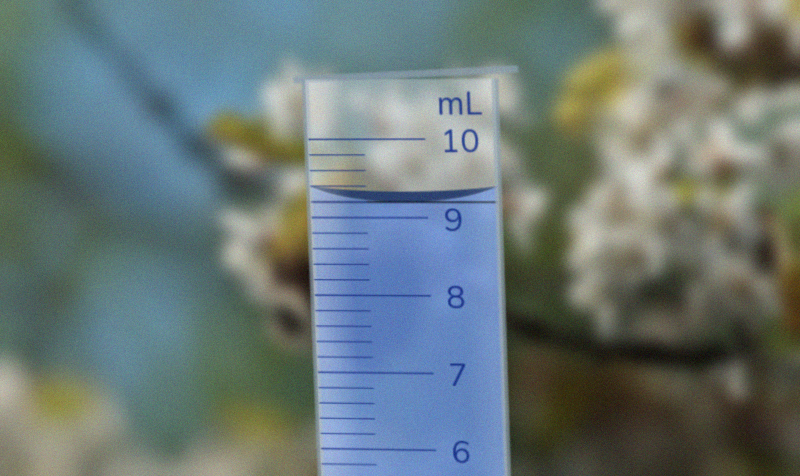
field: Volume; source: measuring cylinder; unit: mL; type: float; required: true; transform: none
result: 9.2 mL
